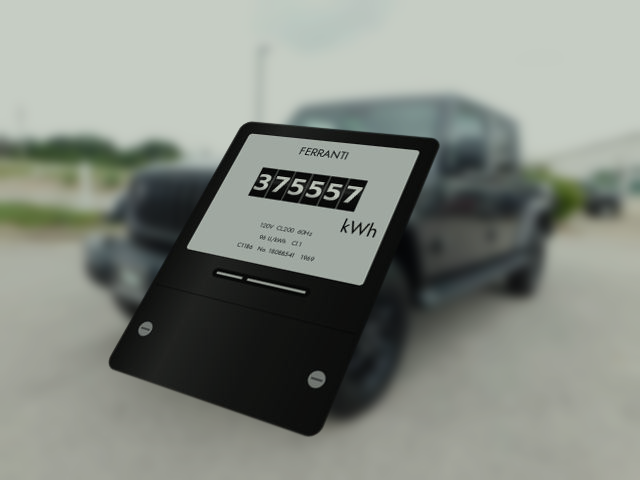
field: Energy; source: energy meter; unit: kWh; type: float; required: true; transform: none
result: 375557 kWh
